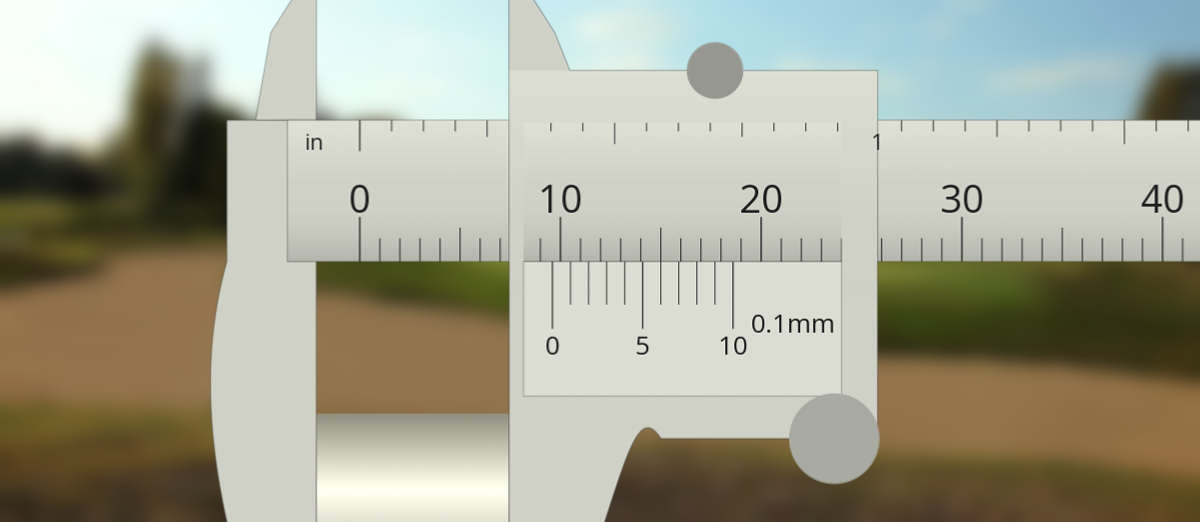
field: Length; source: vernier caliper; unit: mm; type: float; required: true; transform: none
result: 9.6 mm
